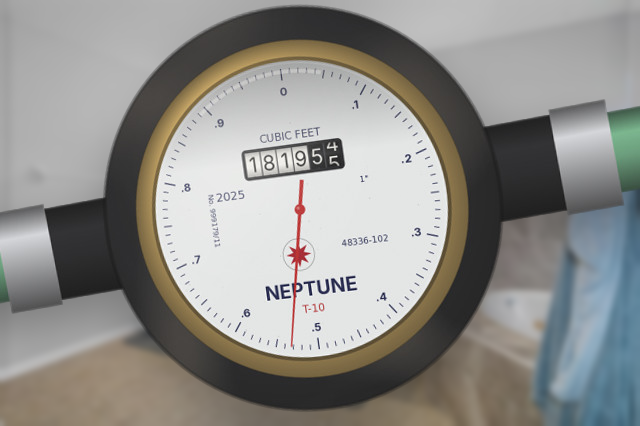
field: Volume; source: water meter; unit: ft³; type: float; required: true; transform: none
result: 181954.53 ft³
